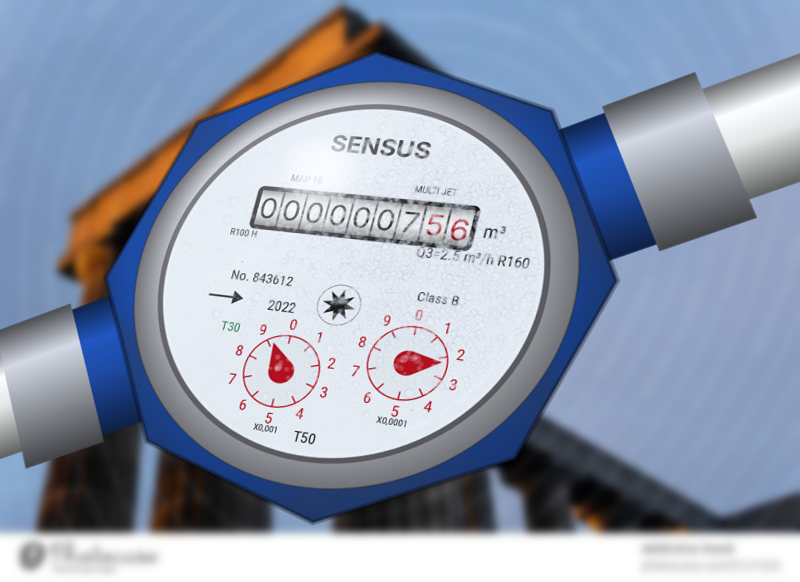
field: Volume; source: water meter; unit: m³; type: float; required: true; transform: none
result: 7.5592 m³
